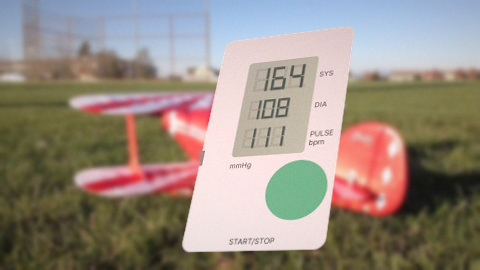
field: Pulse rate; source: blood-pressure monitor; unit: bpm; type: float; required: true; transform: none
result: 111 bpm
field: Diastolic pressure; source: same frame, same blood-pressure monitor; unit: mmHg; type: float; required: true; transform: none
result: 108 mmHg
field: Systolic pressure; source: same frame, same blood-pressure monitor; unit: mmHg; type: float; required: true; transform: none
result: 164 mmHg
